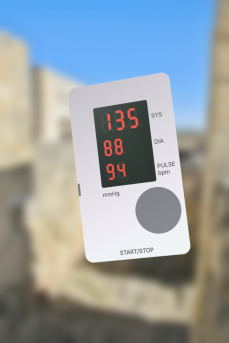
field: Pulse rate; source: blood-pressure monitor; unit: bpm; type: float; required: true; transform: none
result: 94 bpm
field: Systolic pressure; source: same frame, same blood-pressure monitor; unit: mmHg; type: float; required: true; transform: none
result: 135 mmHg
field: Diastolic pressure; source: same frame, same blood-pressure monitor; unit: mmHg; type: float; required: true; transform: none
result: 88 mmHg
